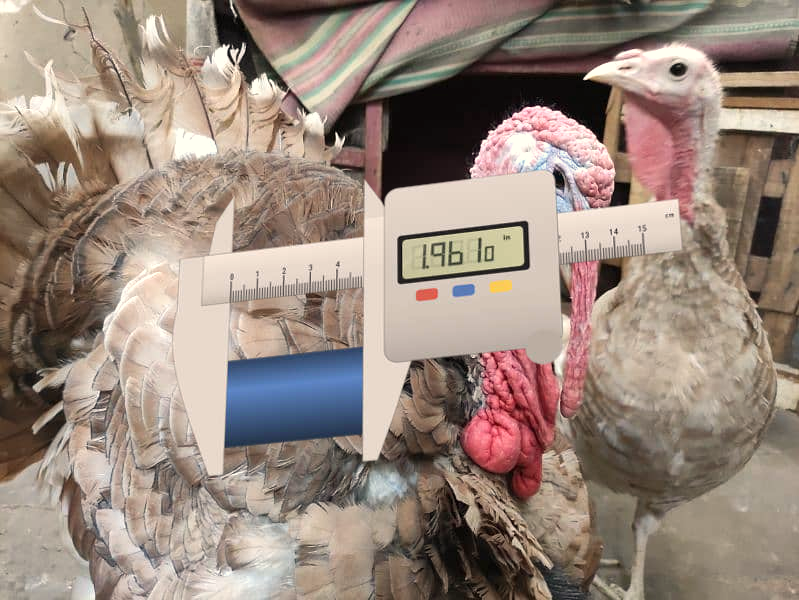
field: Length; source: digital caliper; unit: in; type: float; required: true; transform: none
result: 1.9610 in
